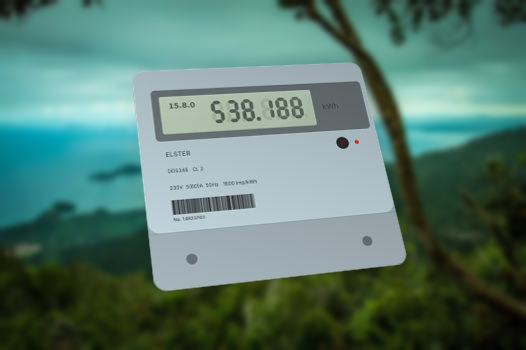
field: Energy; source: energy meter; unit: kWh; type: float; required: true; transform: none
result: 538.188 kWh
